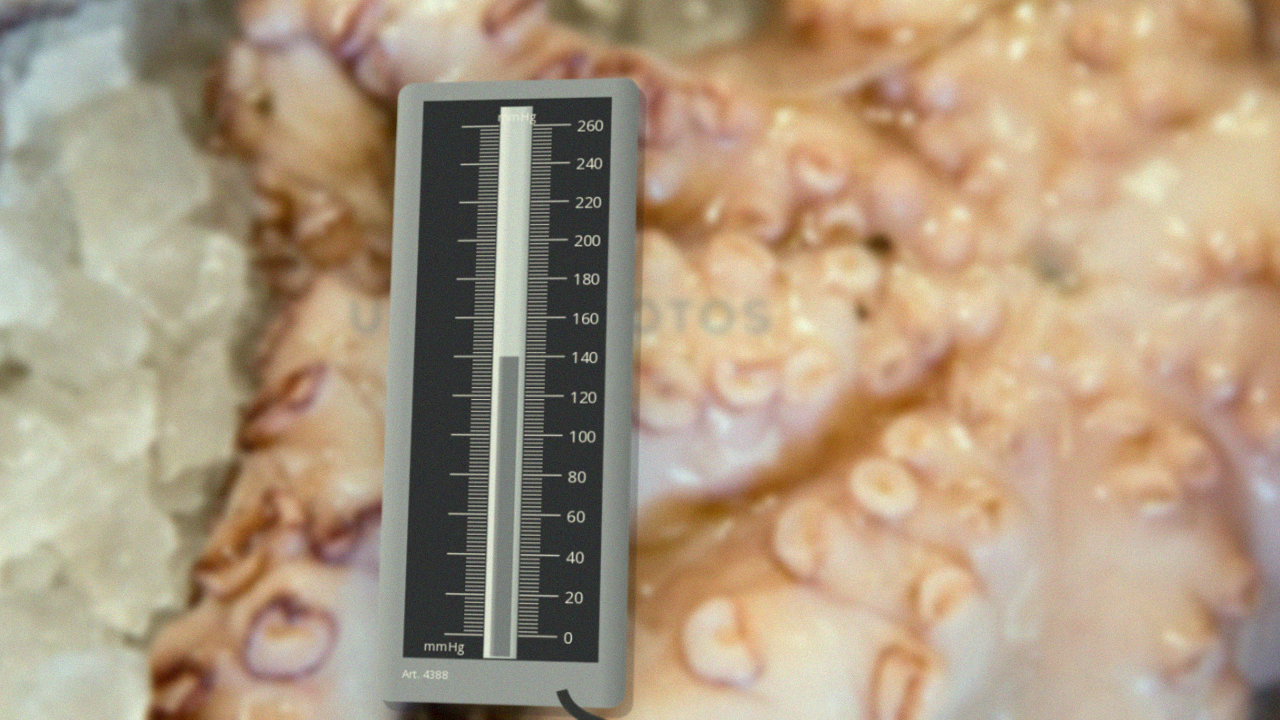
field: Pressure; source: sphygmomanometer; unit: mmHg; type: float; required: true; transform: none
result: 140 mmHg
